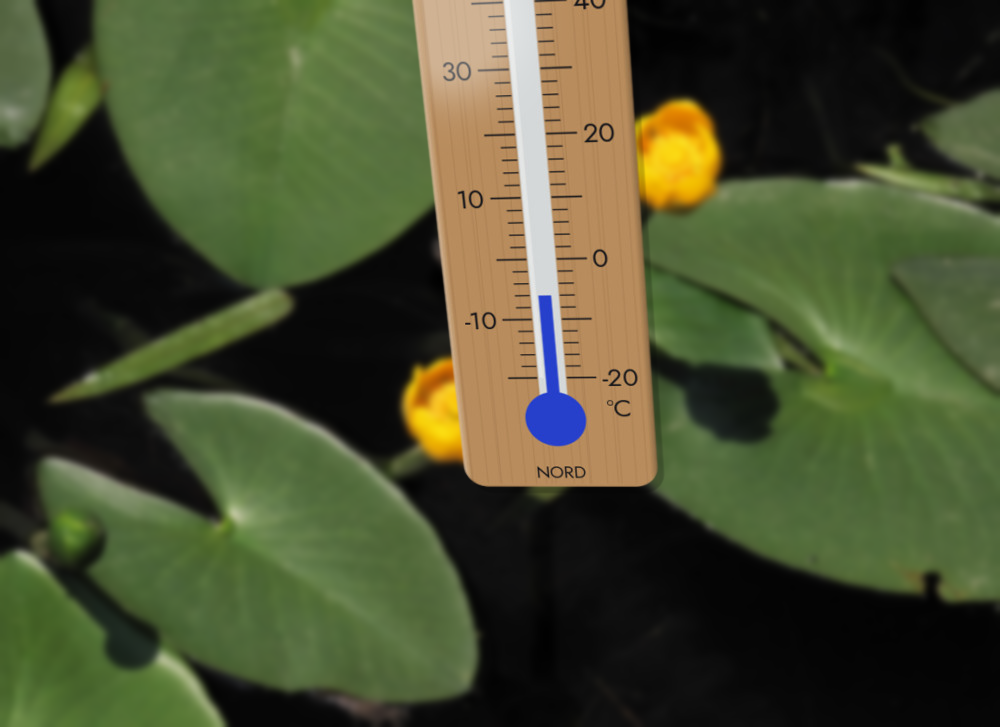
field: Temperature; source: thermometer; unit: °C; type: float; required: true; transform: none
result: -6 °C
